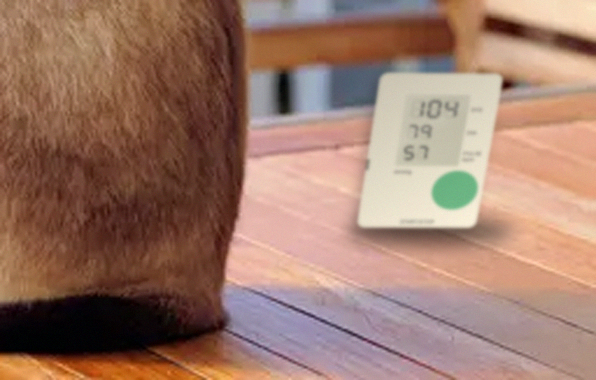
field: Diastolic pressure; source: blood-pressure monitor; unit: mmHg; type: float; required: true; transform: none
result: 79 mmHg
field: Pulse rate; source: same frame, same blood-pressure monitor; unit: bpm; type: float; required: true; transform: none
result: 57 bpm
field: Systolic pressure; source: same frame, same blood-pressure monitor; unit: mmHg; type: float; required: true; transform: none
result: 104 mmHg
